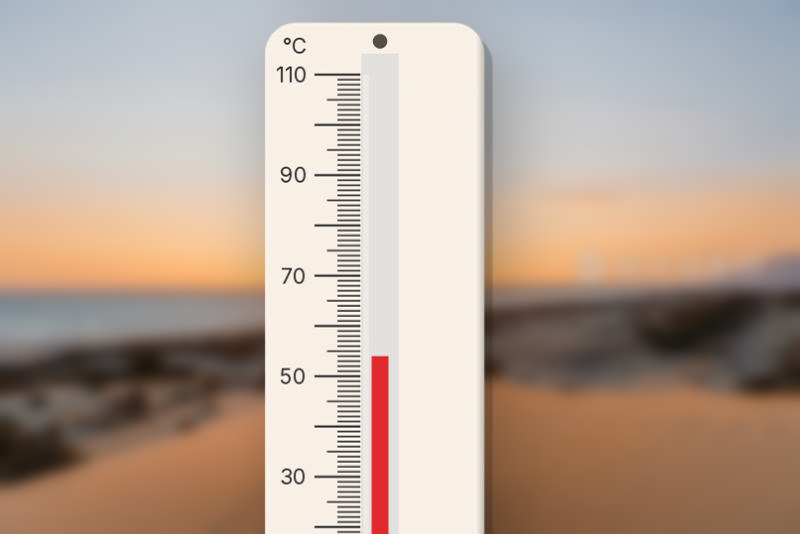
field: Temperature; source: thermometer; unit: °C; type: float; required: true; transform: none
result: 54 °C
